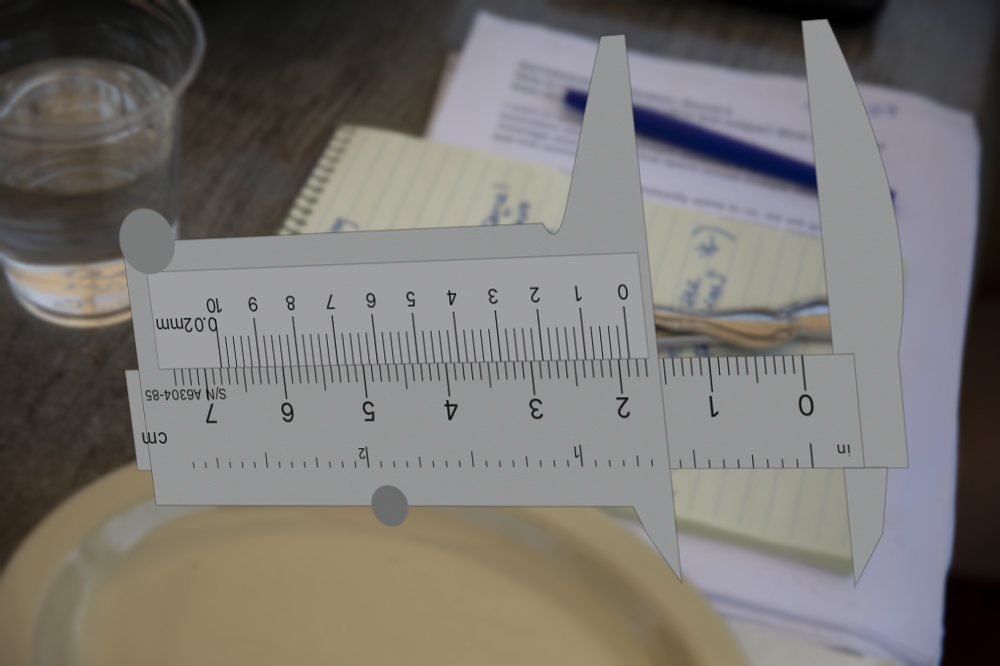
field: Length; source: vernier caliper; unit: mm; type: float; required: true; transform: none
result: 18.8 mm
